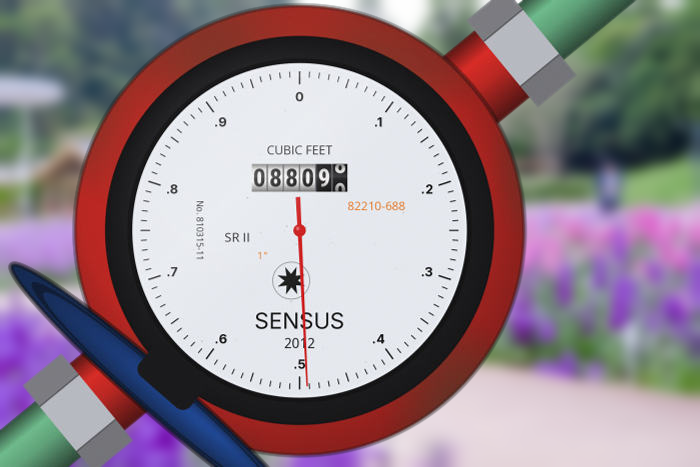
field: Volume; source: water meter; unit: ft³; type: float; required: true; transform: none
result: 88098.49 ft³
